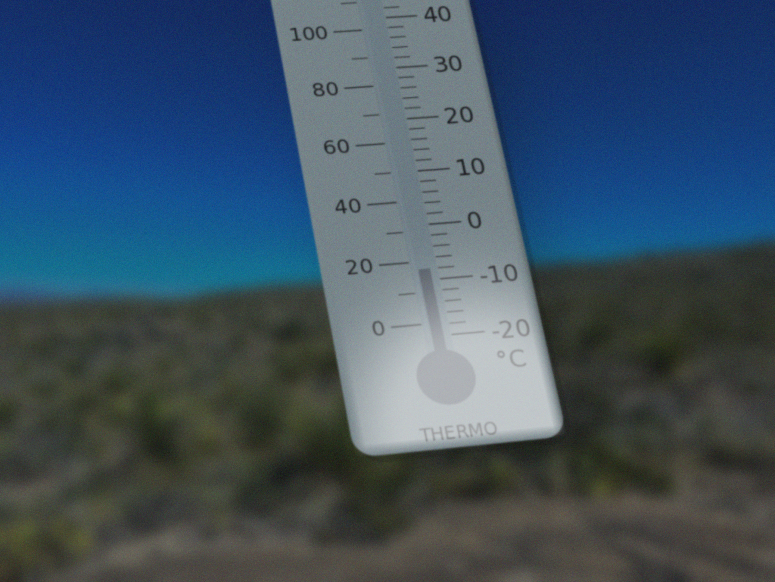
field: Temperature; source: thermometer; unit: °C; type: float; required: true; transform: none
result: -8 °C
